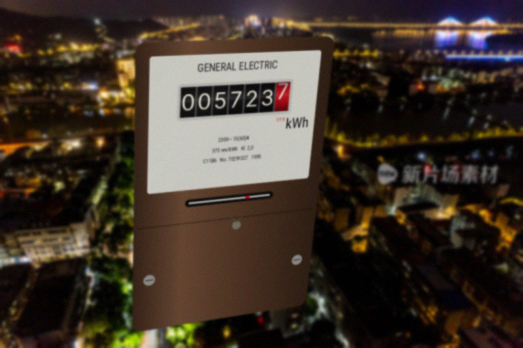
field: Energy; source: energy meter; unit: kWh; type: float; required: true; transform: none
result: 5723.7 kWh
